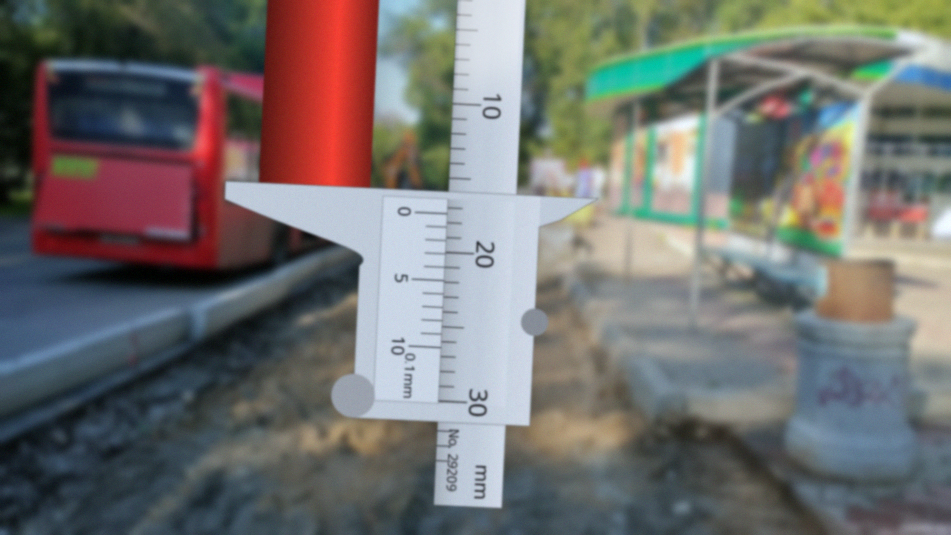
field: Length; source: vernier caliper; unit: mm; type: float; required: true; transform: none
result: 17.4 mm
